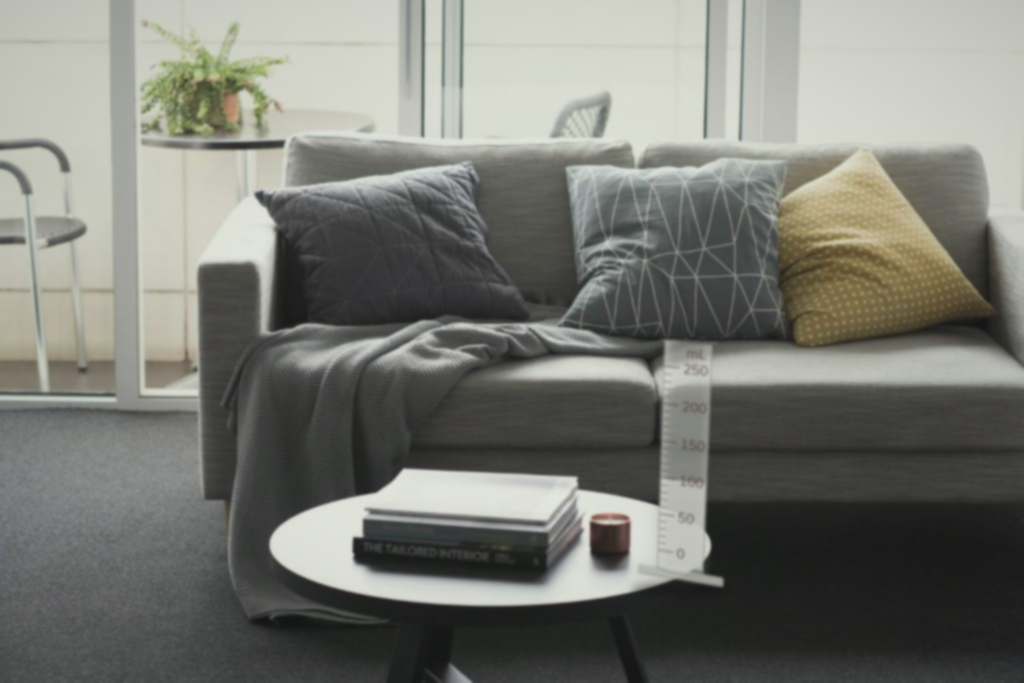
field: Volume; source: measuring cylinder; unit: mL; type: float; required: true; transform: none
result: 100 mL
